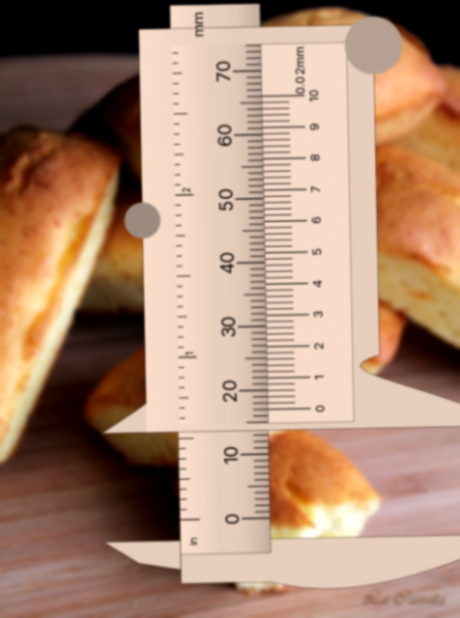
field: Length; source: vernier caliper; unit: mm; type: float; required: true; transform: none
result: 17.0 mm
